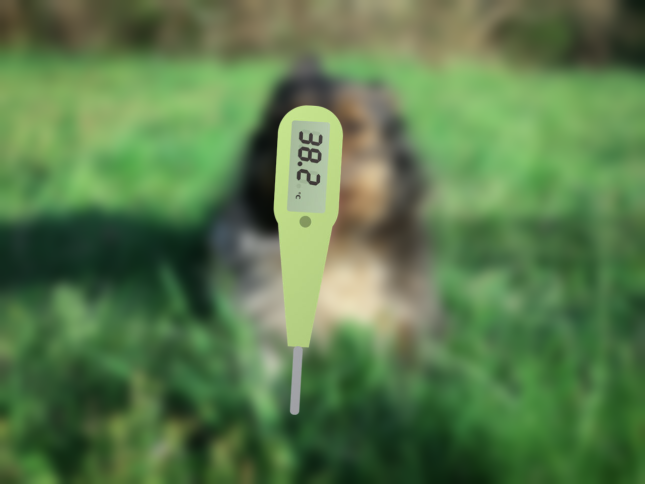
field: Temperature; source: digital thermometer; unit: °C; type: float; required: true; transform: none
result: 38.2 °C
